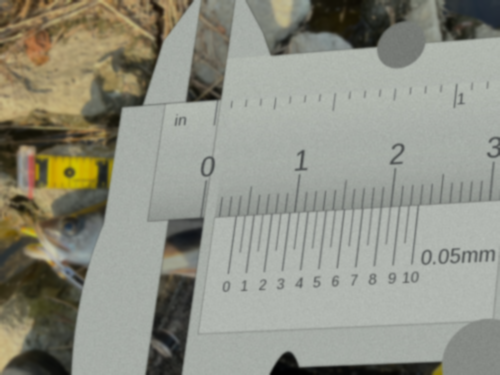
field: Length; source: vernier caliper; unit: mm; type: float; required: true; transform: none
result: 3.8 mm
